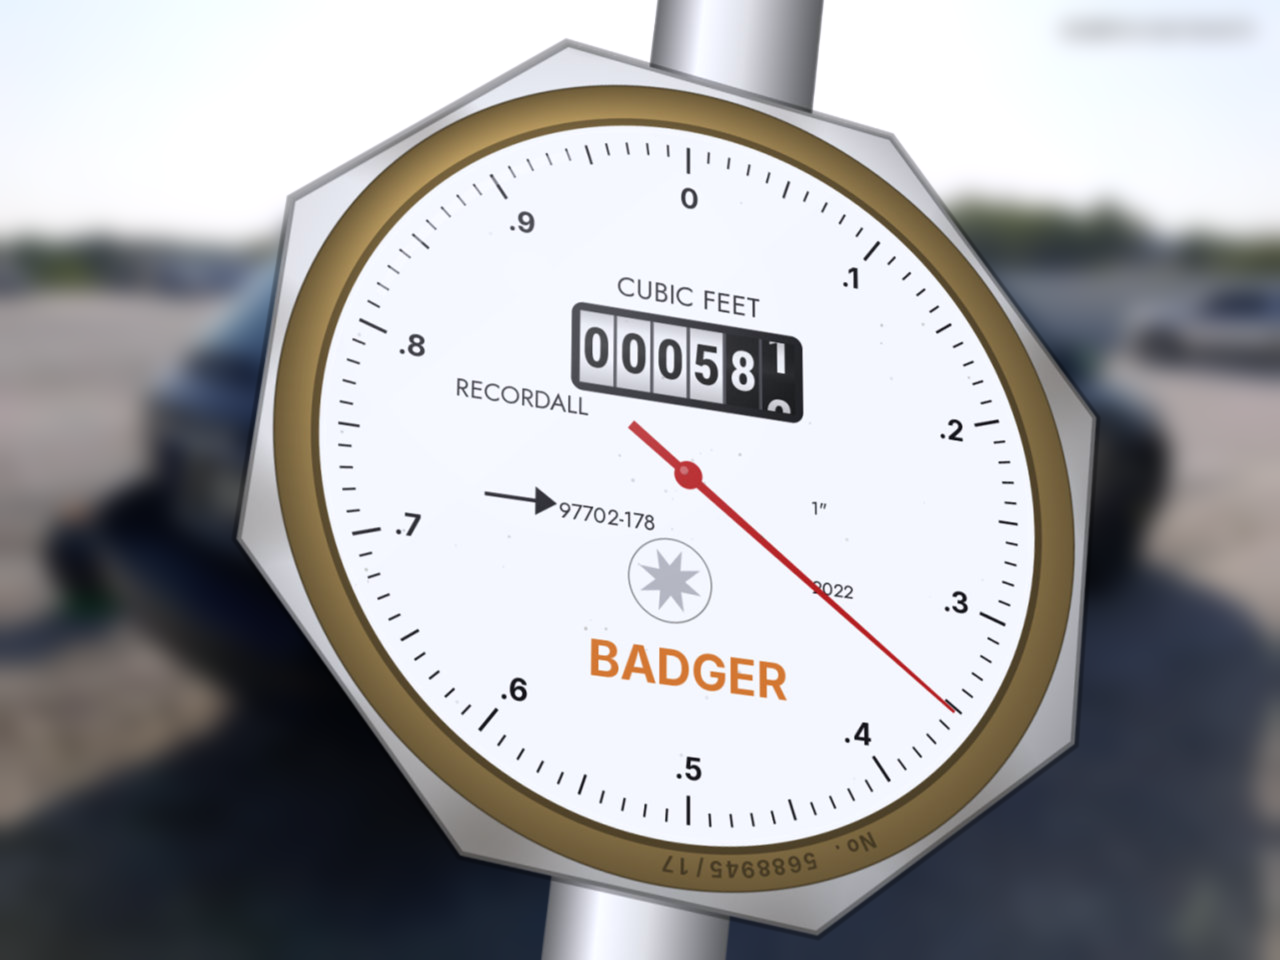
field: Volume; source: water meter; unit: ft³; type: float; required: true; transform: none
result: 581.35 ft³
